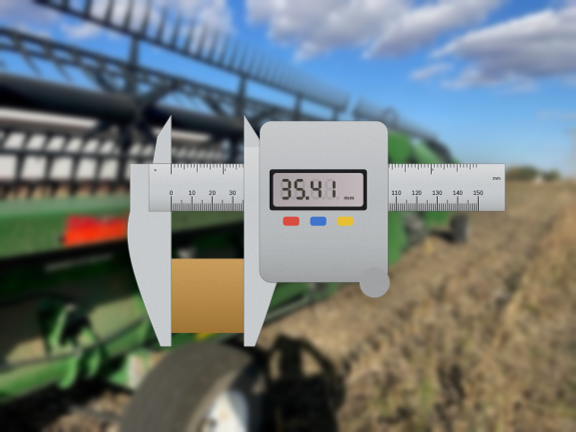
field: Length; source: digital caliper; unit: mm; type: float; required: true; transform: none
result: 35.41 mm
